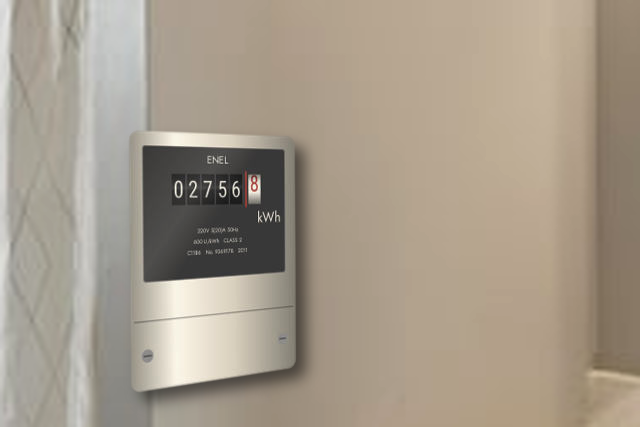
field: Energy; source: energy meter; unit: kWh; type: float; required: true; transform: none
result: 2756.8 kWh
